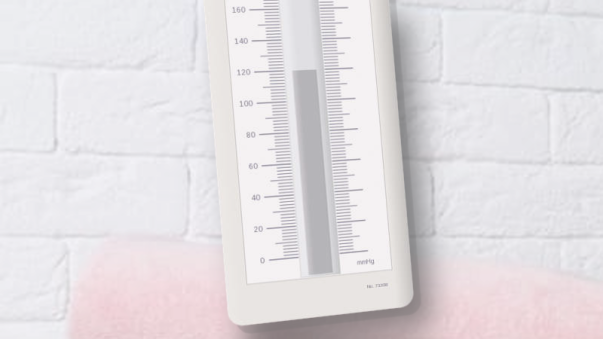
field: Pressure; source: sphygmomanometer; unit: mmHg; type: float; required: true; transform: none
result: 120 mmHg
